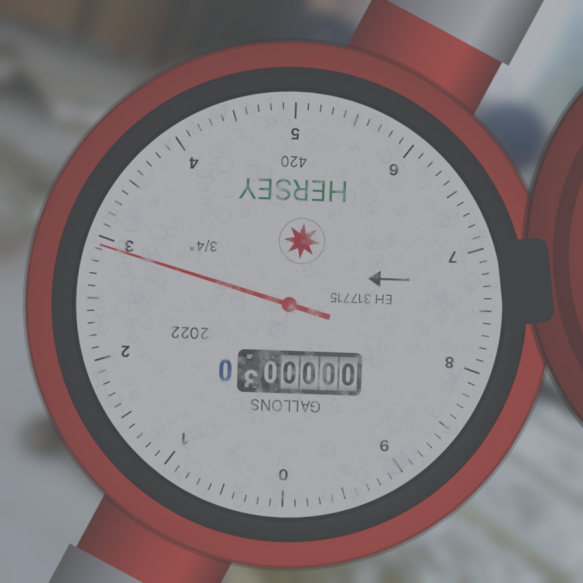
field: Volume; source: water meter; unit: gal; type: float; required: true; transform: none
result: 32.9 gal
